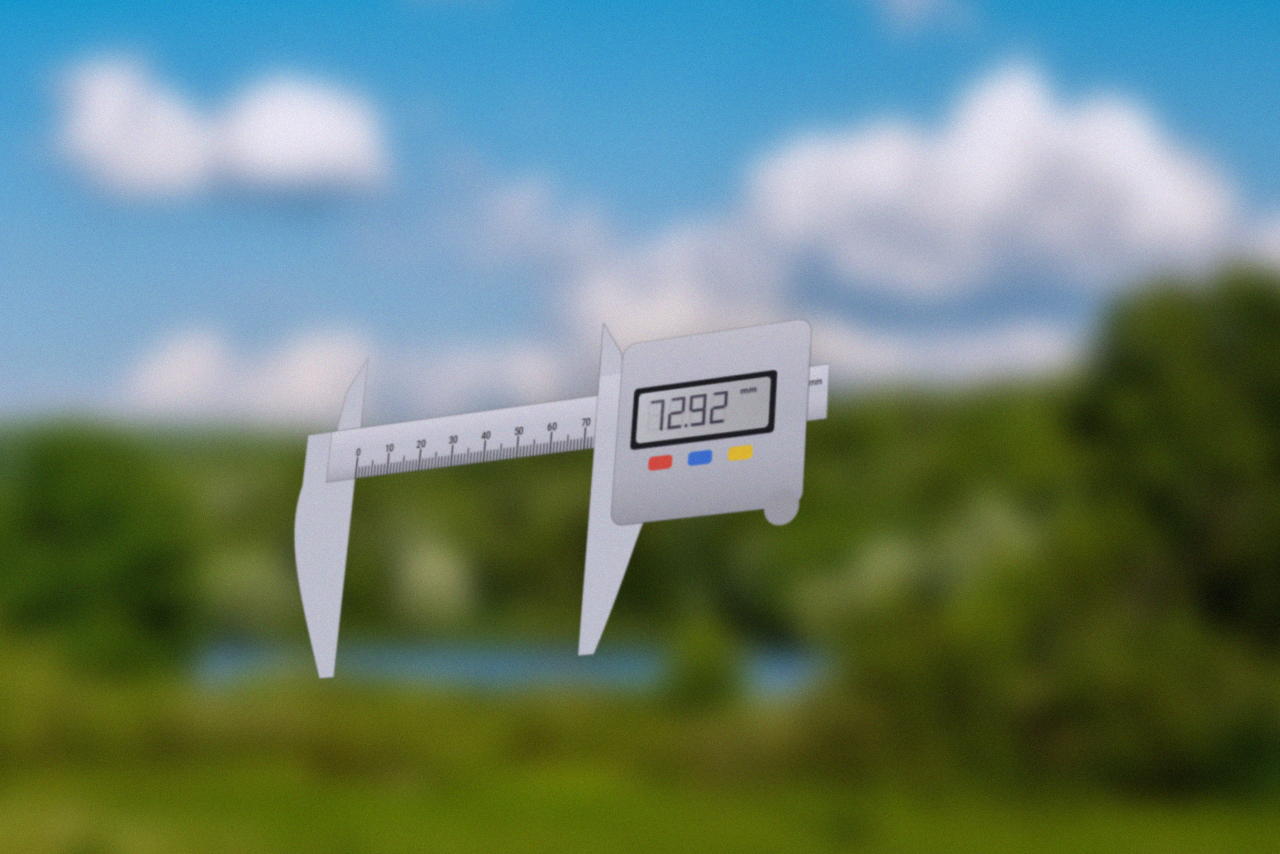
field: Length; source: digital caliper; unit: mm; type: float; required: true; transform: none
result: 72.92 mm
